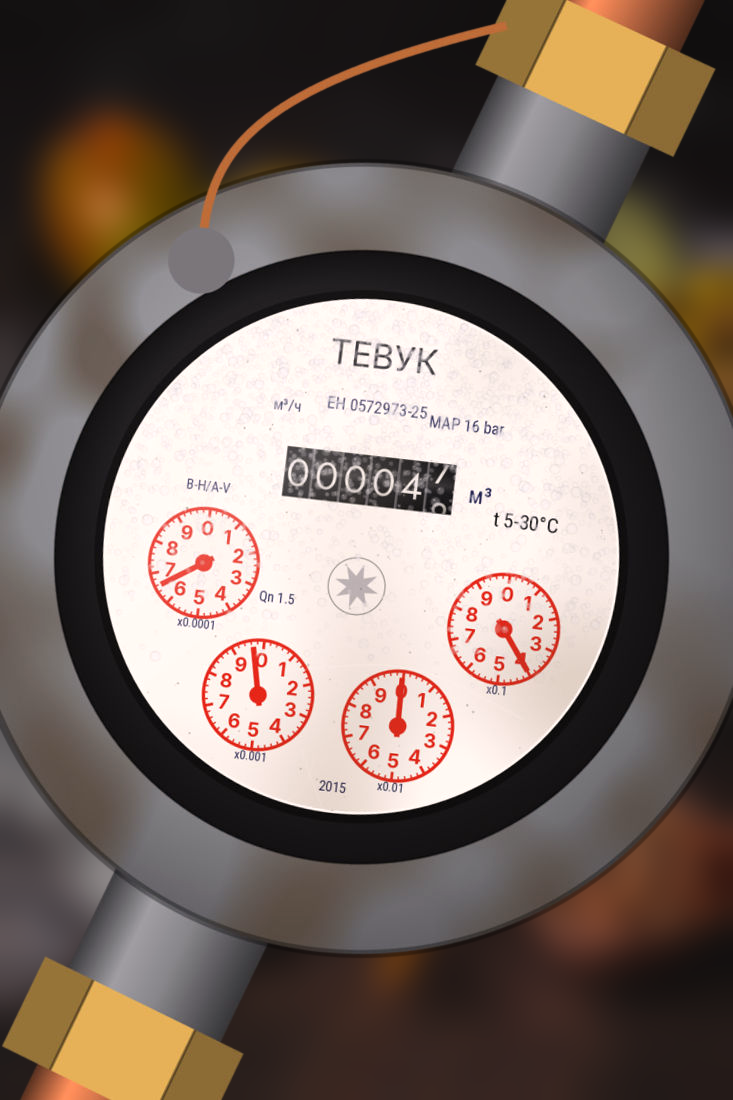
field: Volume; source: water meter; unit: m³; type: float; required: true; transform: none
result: 47.3996 m³
